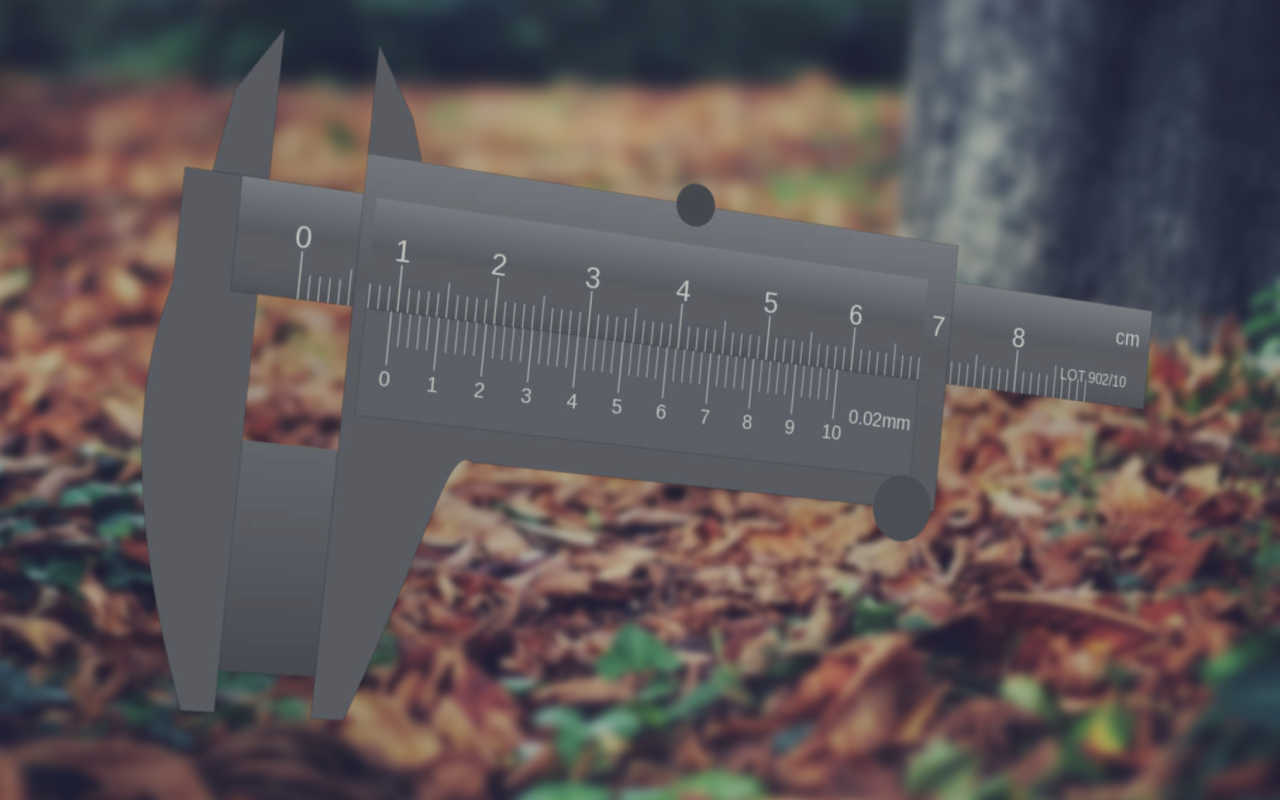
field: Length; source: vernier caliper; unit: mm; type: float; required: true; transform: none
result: 9.4 mm
